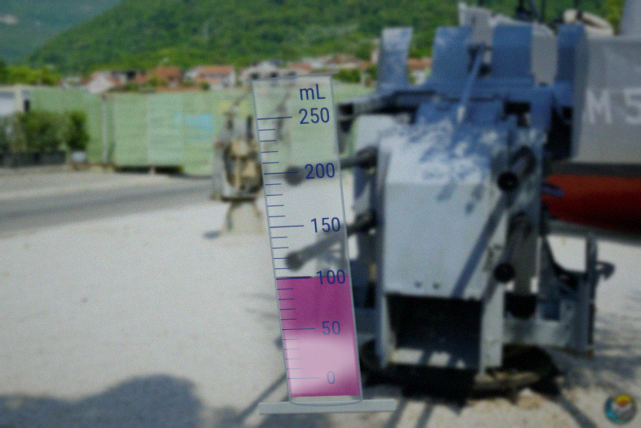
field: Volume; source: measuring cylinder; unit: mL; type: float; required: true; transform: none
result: 100 mL
